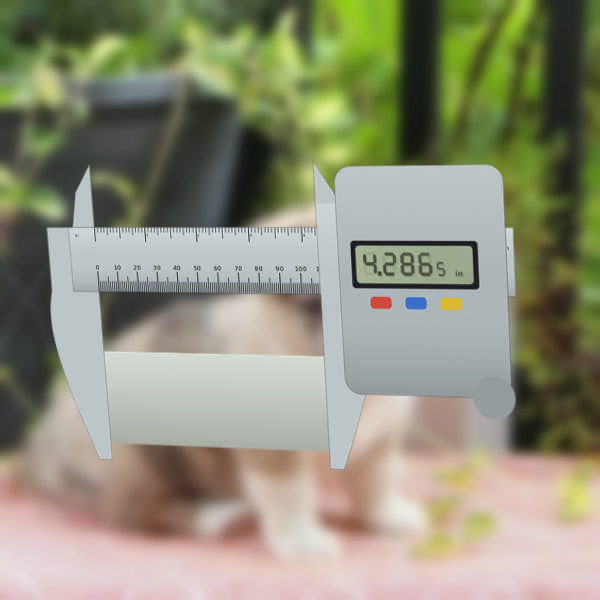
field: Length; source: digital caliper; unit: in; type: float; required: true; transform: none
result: 4.2865 in
